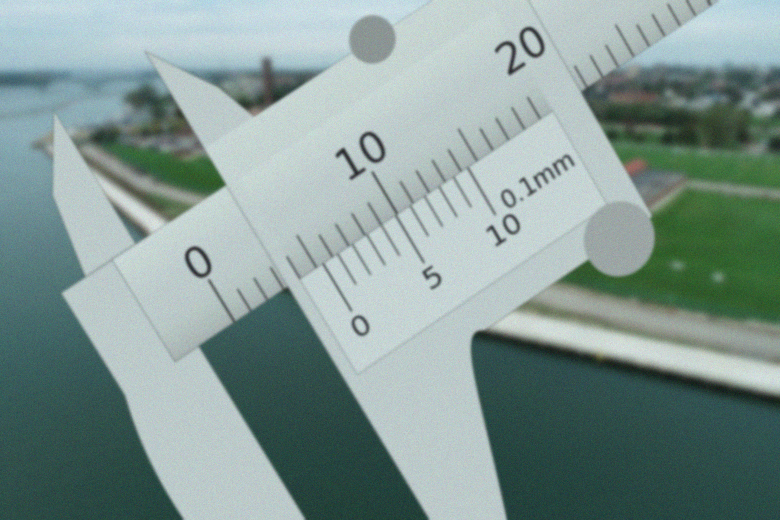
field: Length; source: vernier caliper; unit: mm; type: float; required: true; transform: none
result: 5.4 mm
